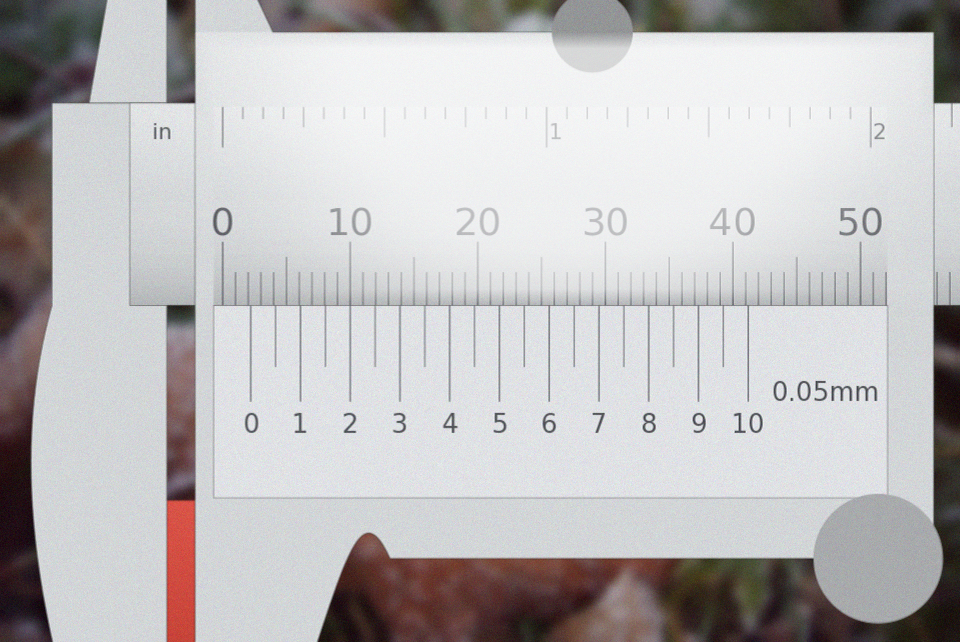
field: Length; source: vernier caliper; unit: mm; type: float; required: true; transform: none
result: 2.2 mm
